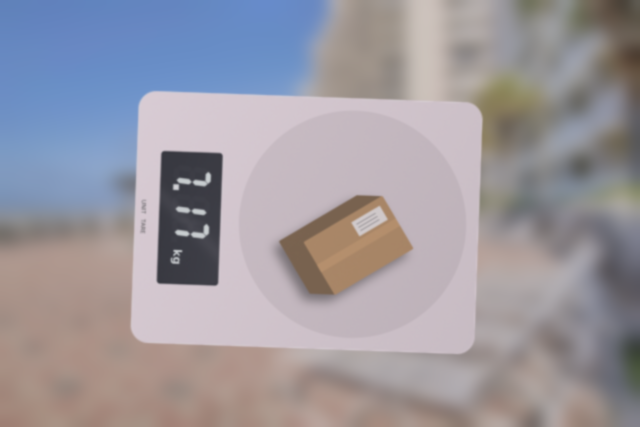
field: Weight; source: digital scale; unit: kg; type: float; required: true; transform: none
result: 7.17 kg
